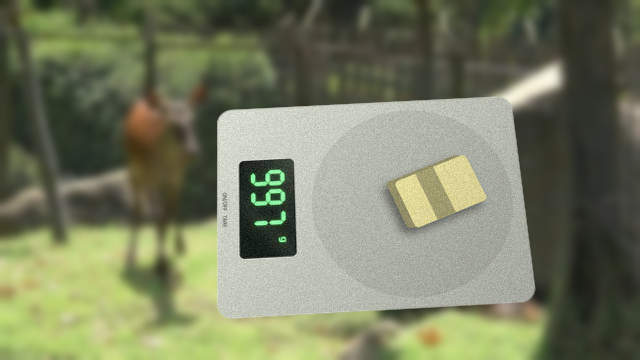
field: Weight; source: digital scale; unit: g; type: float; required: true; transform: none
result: 997 g
